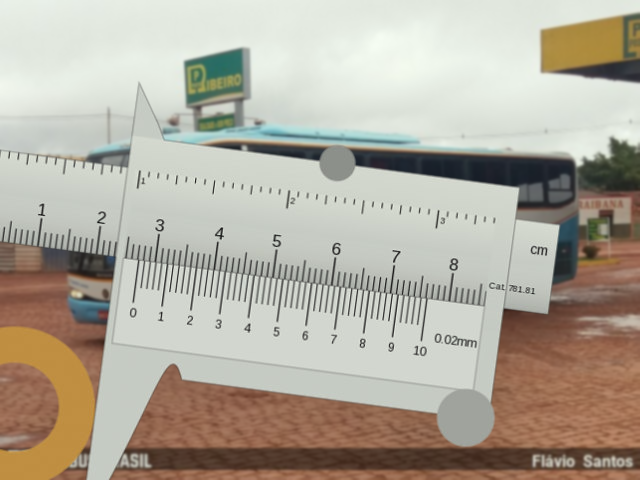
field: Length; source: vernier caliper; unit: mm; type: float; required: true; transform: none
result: 27.2 mm
